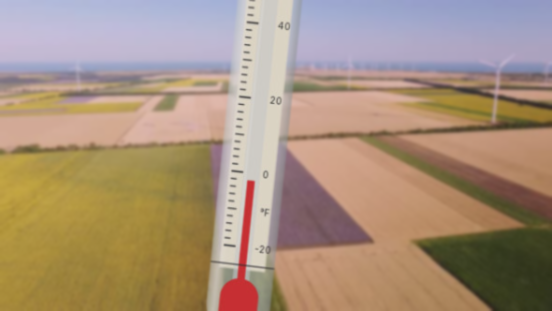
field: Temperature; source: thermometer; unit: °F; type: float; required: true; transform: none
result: -2 °F
